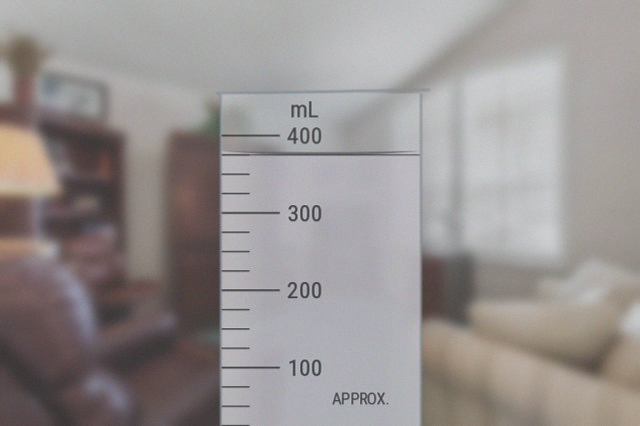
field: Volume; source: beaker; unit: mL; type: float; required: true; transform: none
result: 375 mL
